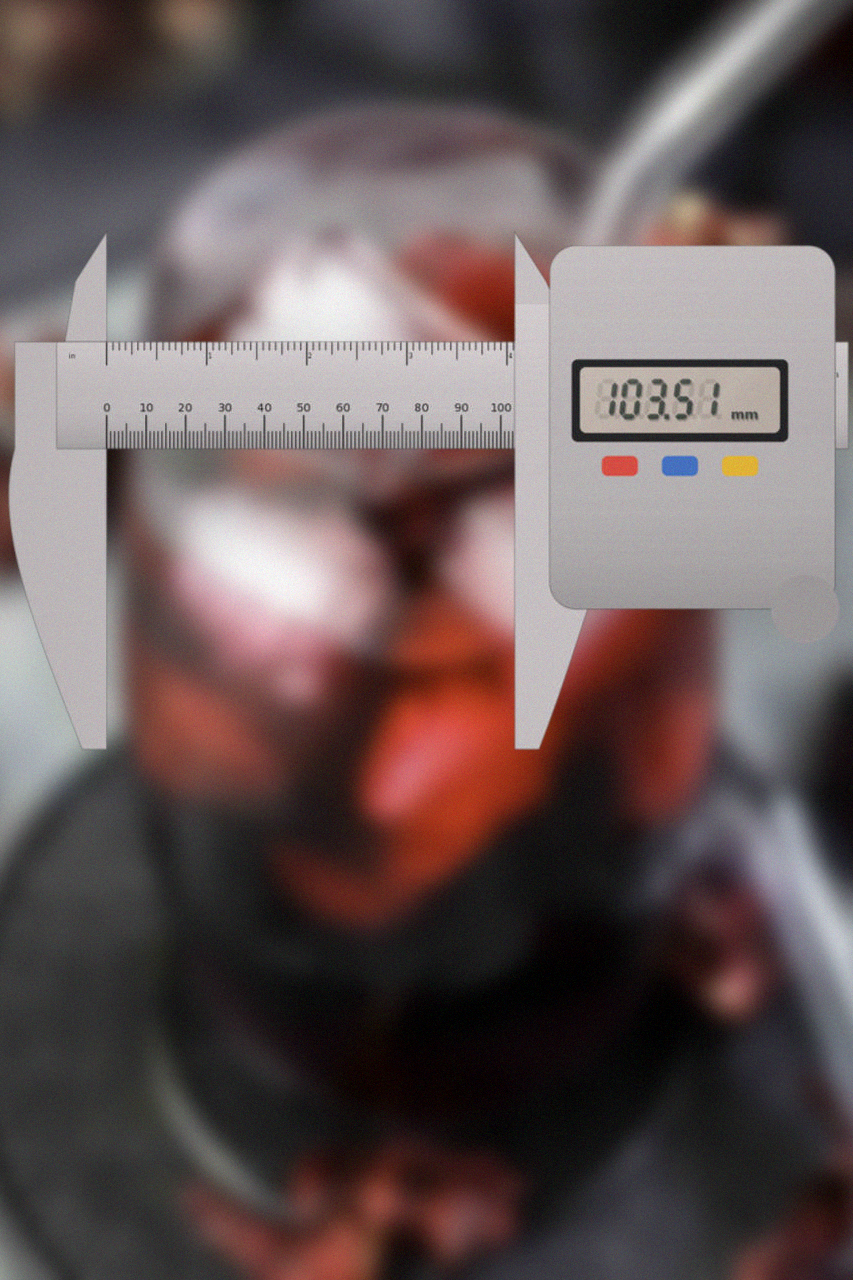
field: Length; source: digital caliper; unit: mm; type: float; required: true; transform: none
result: 103.51 mm
